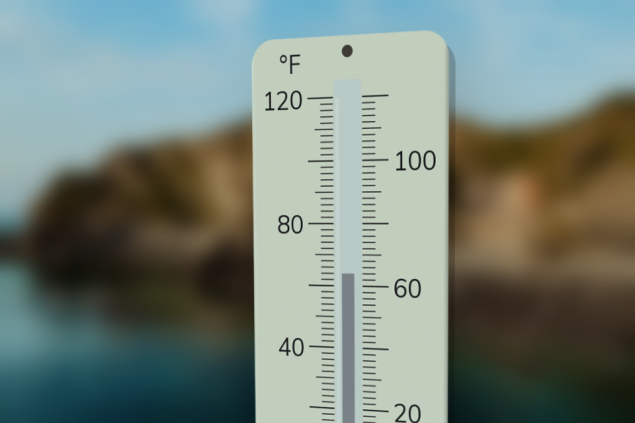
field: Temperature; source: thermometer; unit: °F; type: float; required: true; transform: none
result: 64 °F
